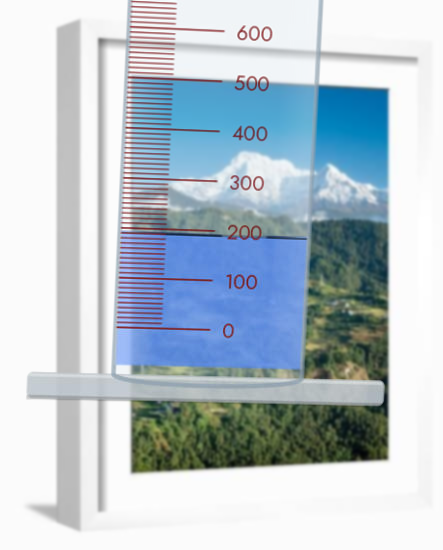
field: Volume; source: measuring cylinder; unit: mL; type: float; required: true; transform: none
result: 190 mL
